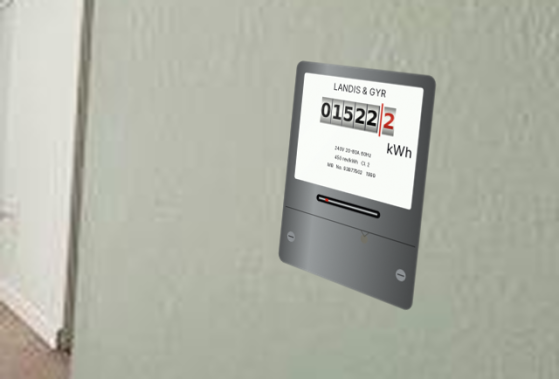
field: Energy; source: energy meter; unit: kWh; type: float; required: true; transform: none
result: 1522.2 kWh
